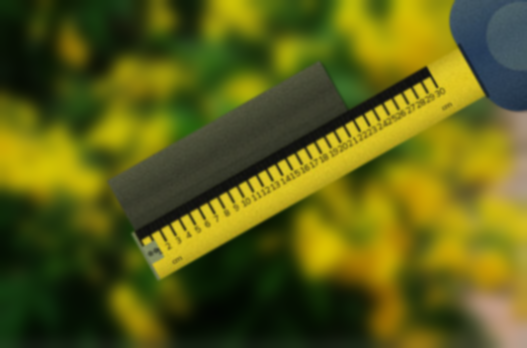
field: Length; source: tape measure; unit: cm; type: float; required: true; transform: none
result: 22 cm
